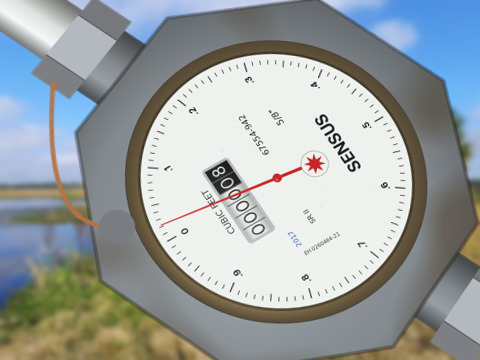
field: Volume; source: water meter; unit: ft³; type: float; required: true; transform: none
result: 8.02 ft³
